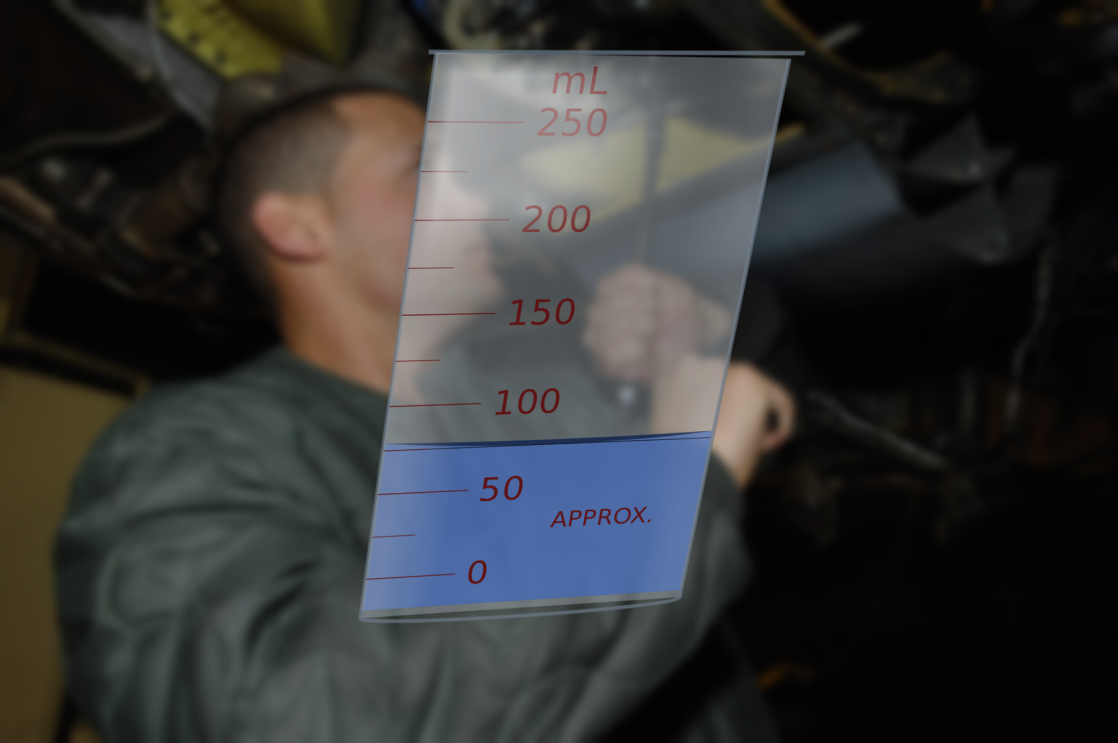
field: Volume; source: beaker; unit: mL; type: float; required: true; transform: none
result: 75 mL
